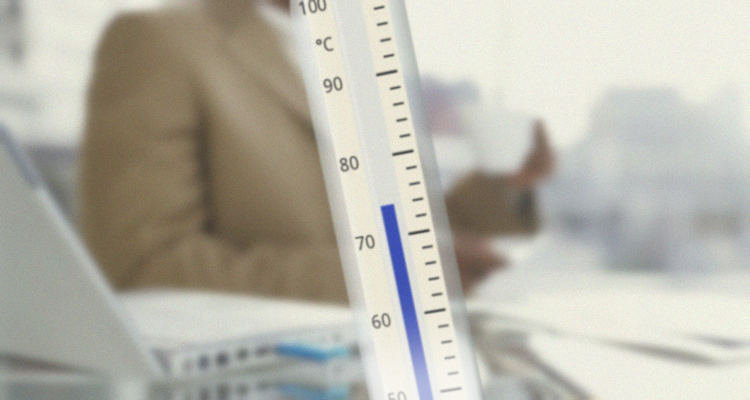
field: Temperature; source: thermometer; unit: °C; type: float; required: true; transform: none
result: 74 °C
